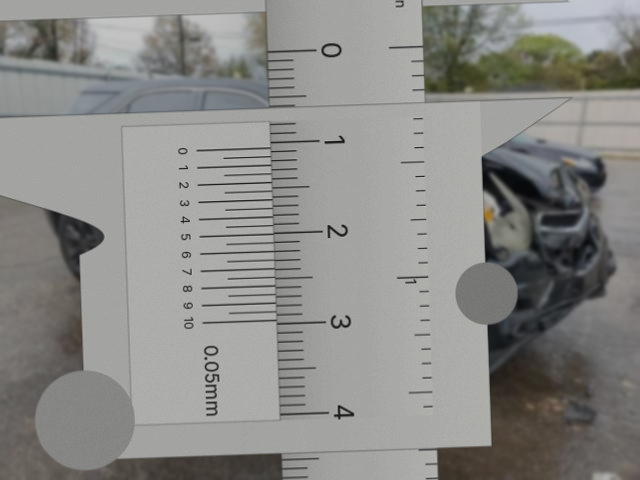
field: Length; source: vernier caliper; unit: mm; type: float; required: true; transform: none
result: 10.6 mm
